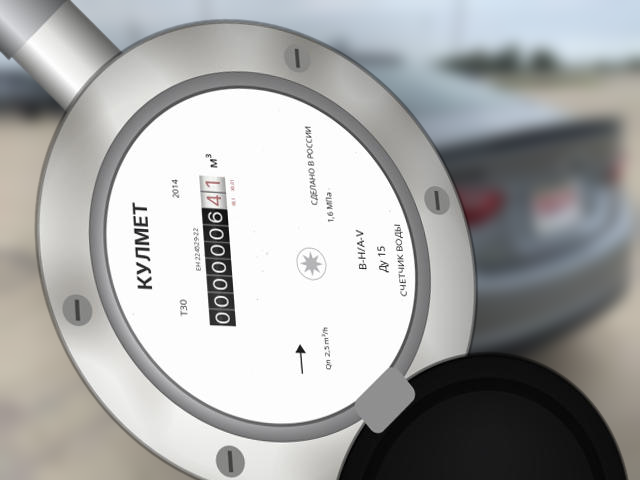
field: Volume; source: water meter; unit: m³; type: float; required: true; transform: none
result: 6.41 m³
